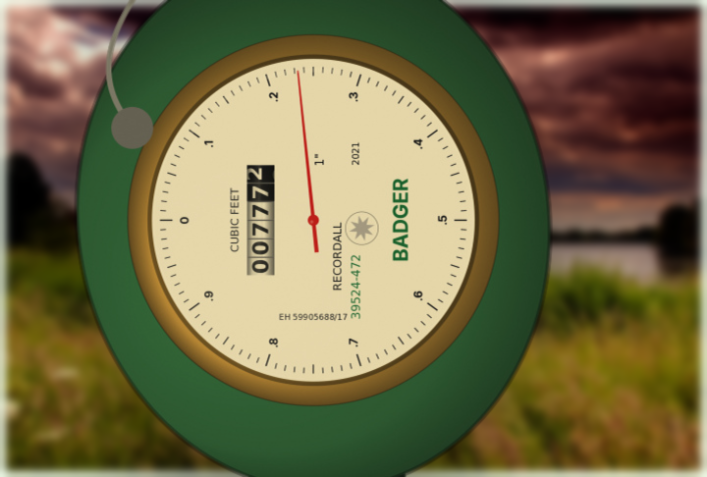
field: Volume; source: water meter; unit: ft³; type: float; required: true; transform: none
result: 7772.23 ft³
